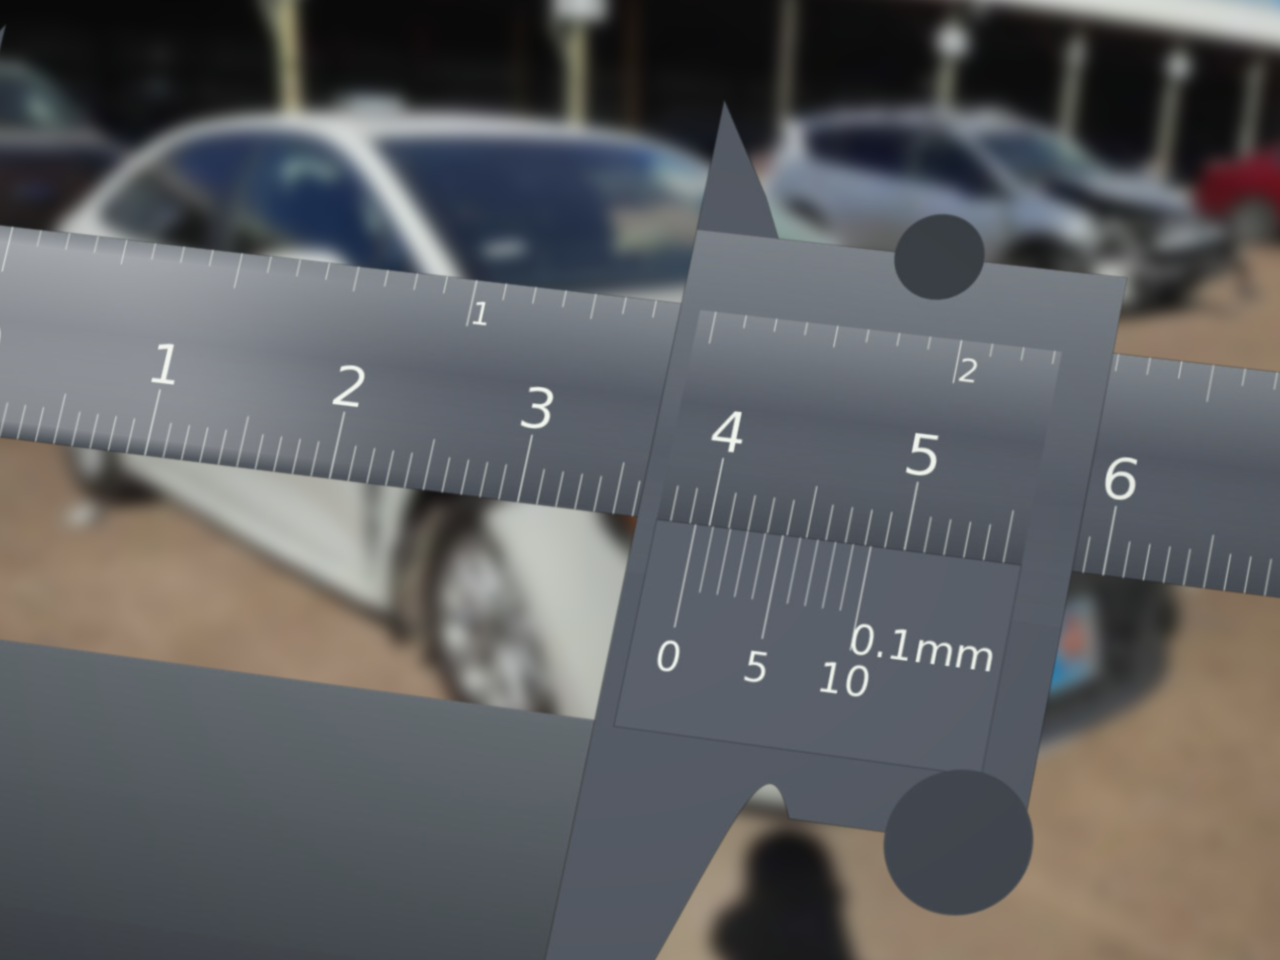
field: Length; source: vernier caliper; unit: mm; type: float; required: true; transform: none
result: 39.3 mm
